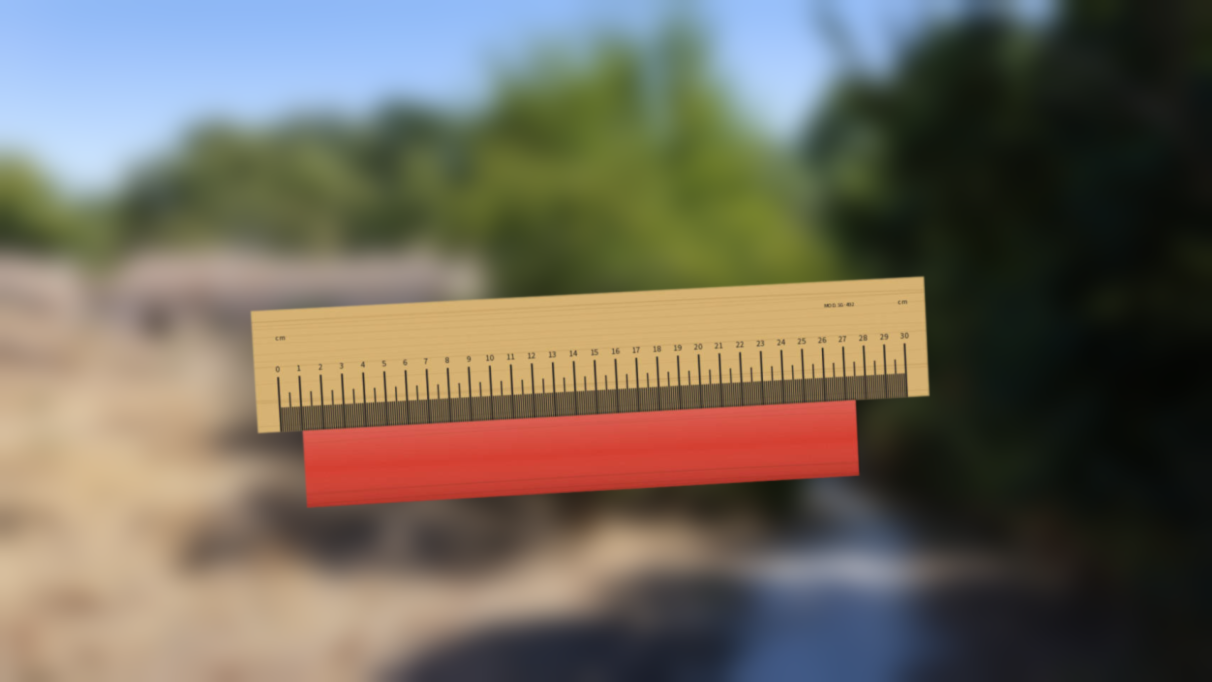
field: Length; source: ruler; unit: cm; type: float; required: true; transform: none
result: 26.5 cm
